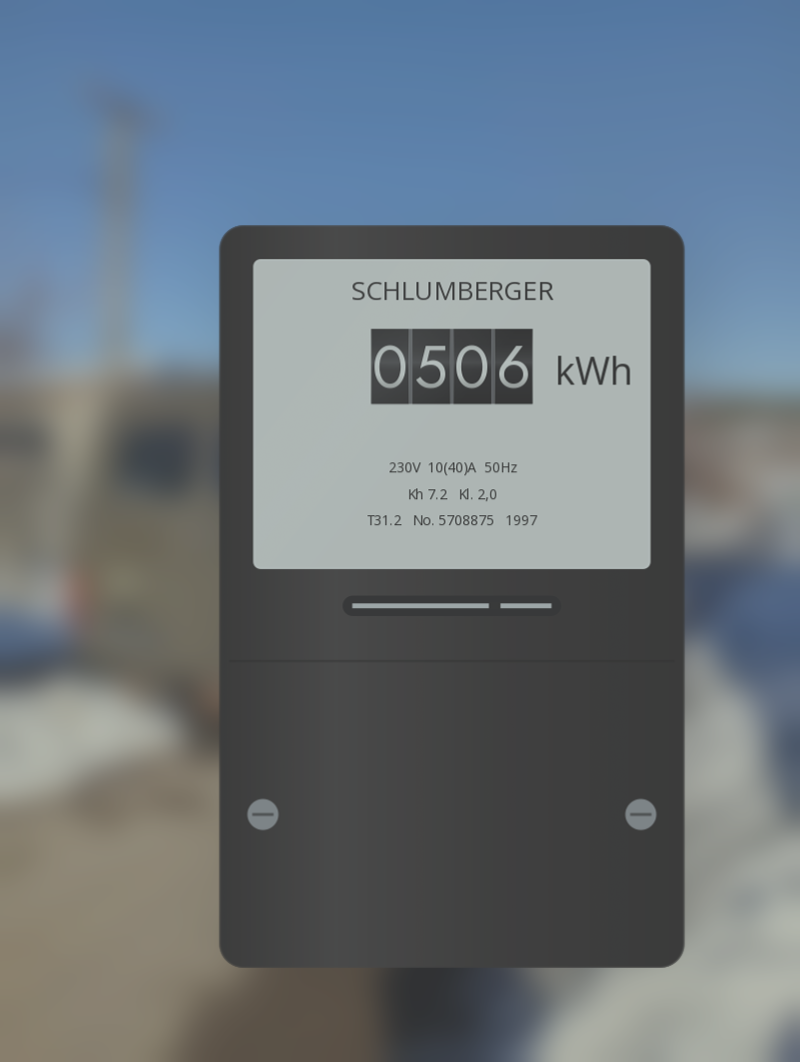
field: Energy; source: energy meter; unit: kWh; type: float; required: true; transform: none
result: 506 kWh
